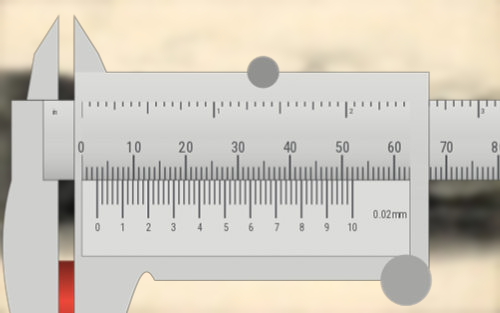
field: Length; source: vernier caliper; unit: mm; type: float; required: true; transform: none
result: 3.0 mm
